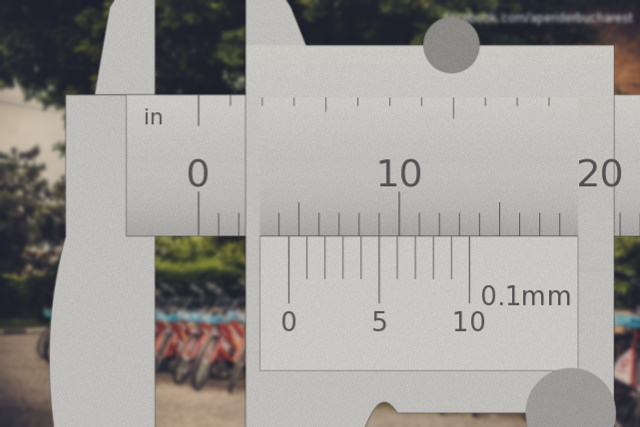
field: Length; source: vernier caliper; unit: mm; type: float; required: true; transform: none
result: 4.5 mm
